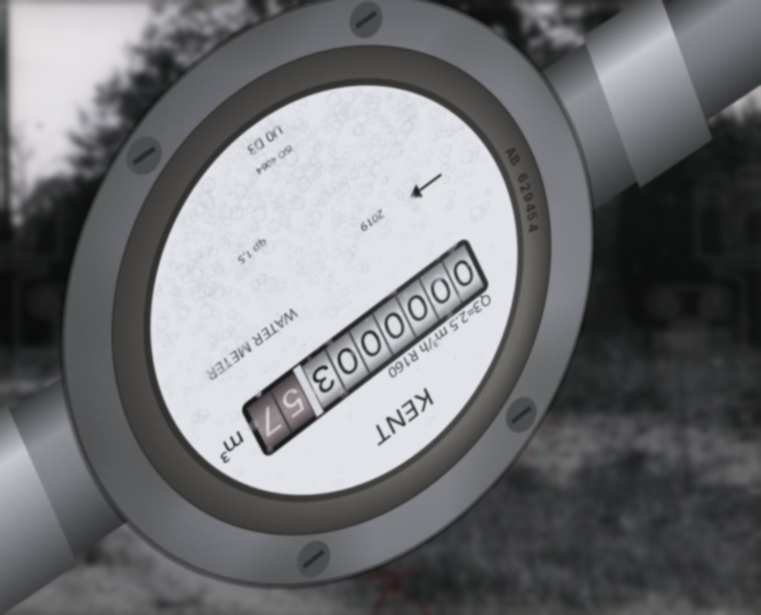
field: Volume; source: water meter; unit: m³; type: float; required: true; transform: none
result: 3.57 m³
